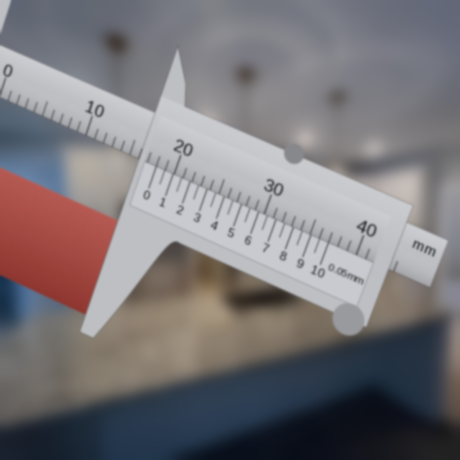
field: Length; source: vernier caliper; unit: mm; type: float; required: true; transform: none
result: 18.0 mm
